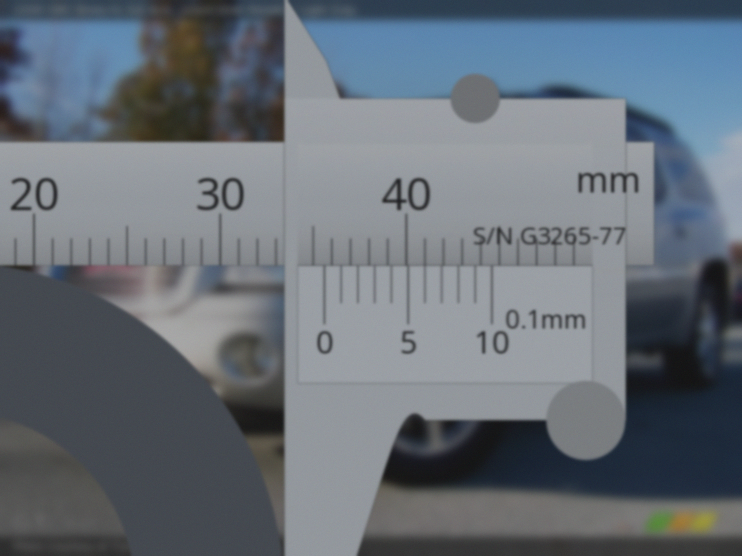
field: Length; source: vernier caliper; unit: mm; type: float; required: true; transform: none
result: 35.6 mm
